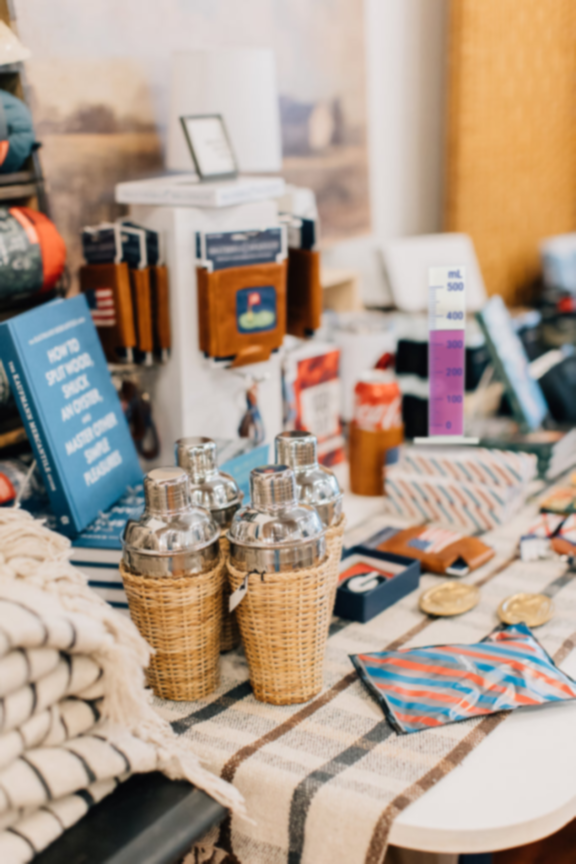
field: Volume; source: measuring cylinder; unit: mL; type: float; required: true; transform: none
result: 350 mL
